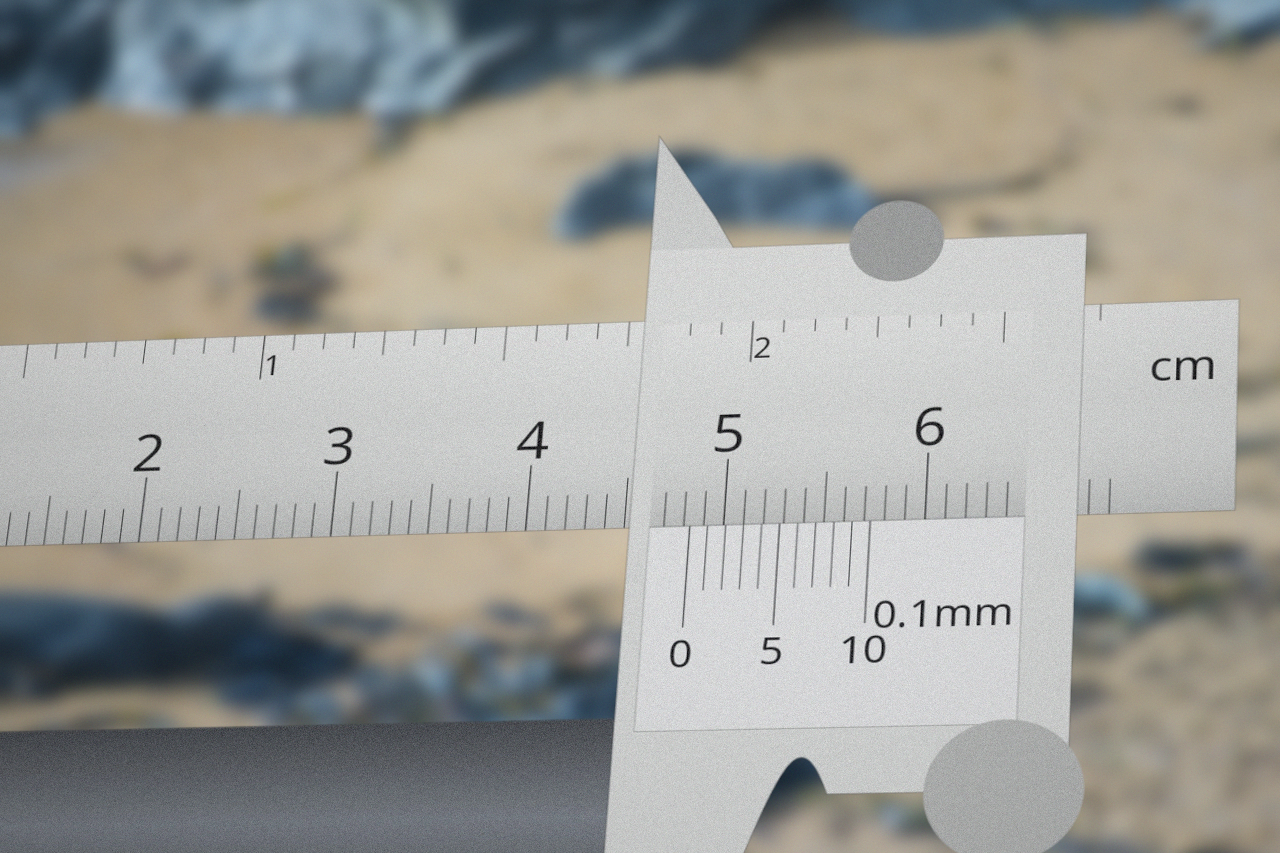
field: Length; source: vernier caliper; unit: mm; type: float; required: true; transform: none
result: 48.3 mm
